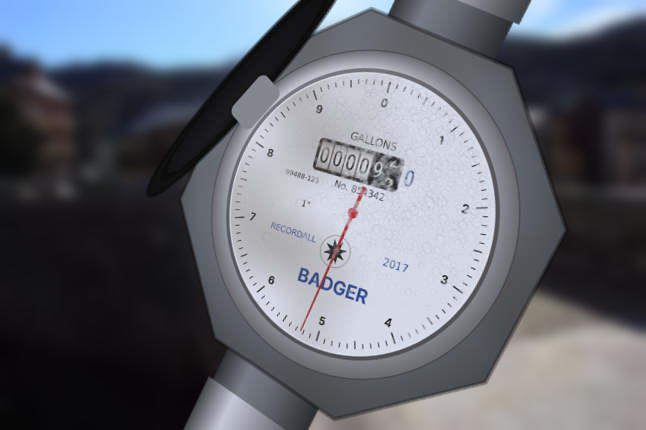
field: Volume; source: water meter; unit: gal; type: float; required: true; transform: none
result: 925.2 gal
